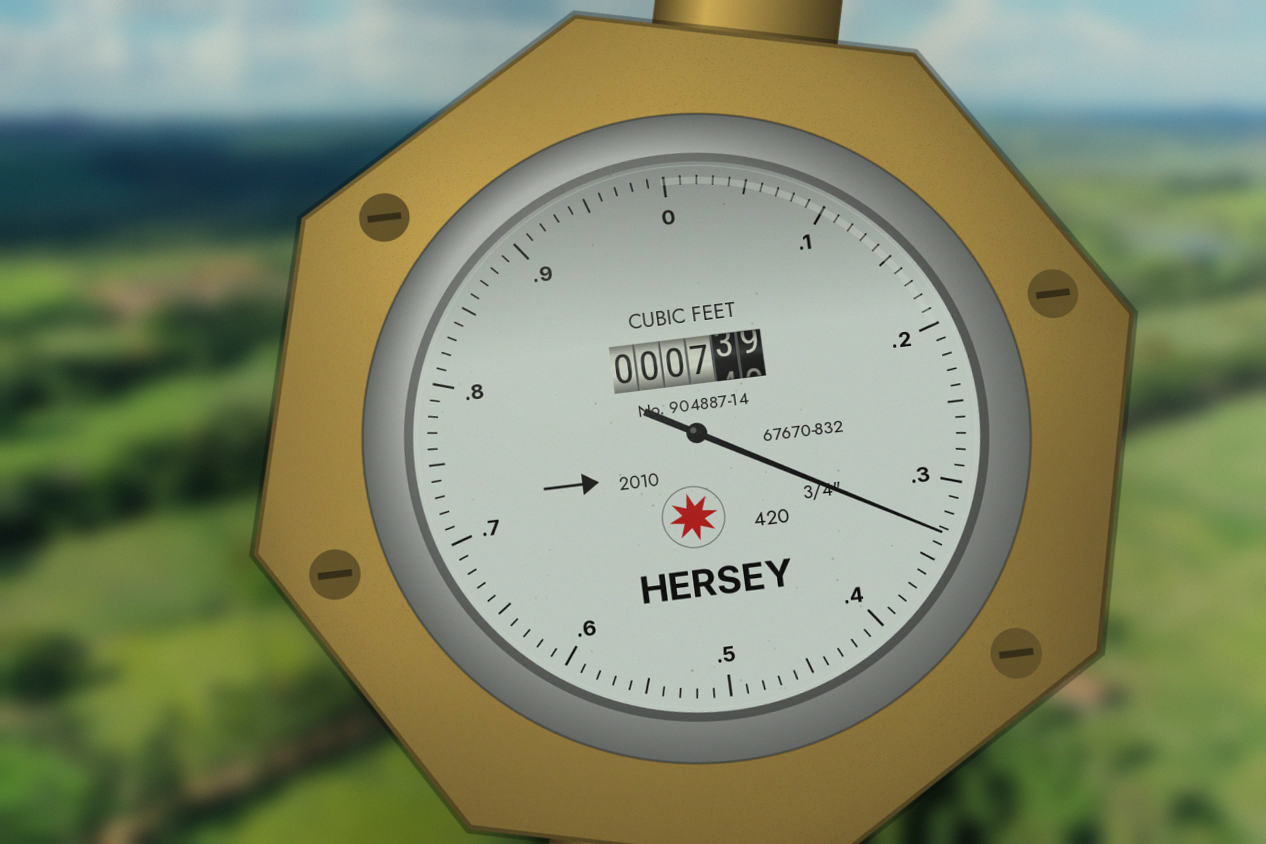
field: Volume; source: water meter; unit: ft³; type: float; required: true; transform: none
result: 739.33 ft³
